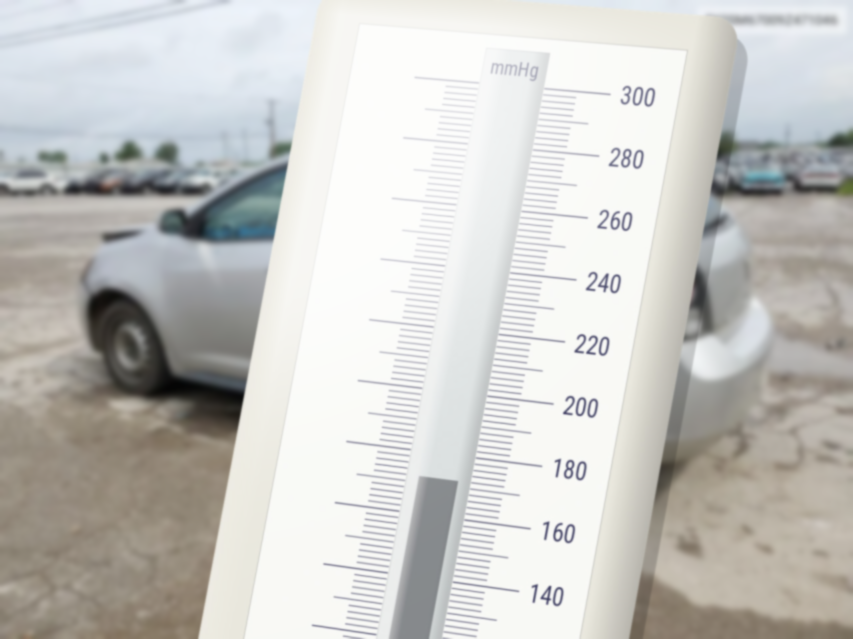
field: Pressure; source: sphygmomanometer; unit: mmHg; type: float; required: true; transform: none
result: 172 mmHg
